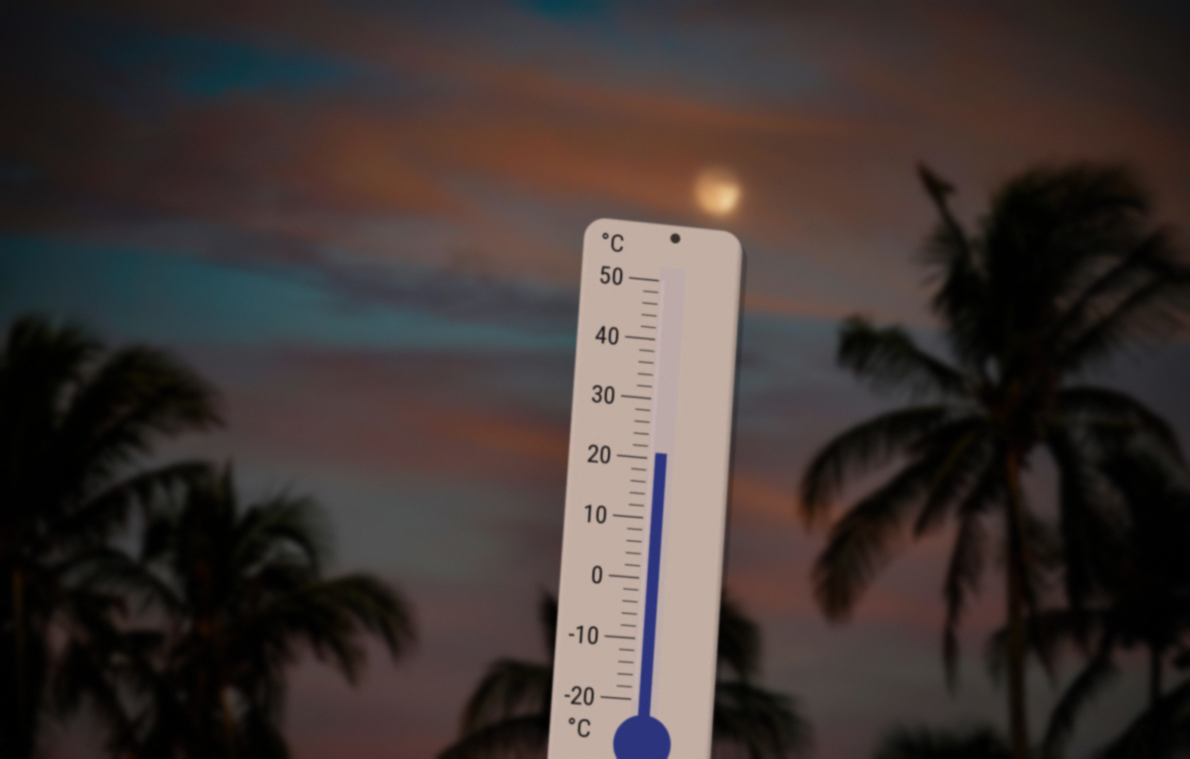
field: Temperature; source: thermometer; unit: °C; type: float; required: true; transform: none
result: 21 °C
